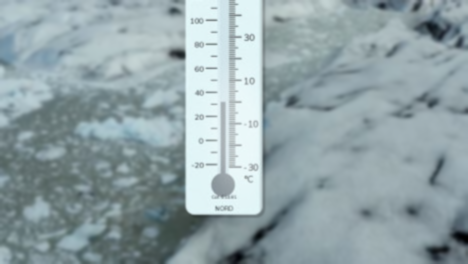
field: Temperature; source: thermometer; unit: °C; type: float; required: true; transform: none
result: 0 °C
